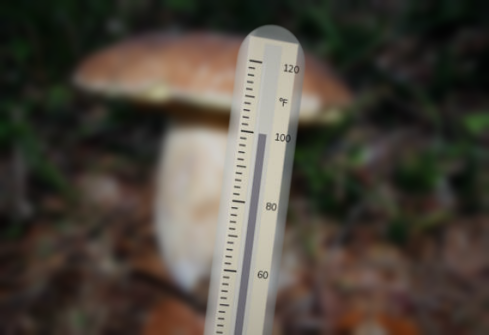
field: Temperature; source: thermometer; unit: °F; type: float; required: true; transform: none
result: 100 °F
